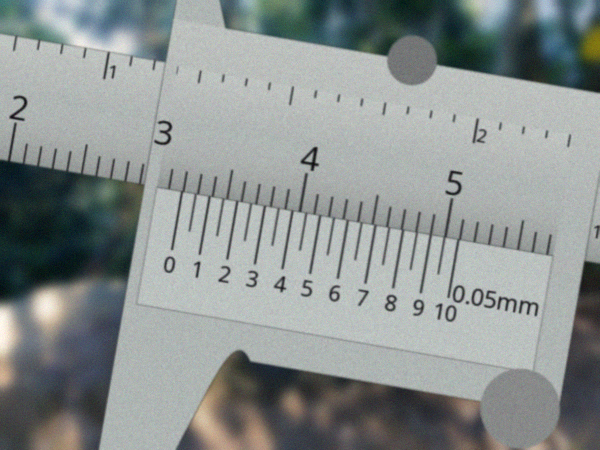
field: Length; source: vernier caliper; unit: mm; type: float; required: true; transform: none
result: 31.9 mm
